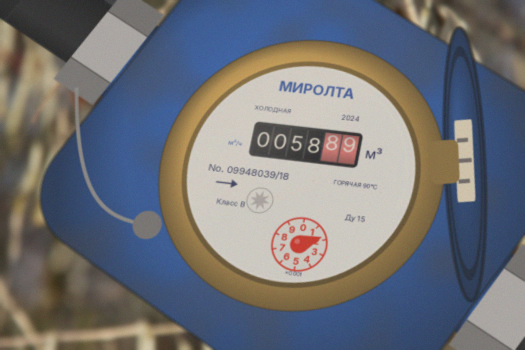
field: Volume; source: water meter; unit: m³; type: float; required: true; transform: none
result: 58.891 m³
